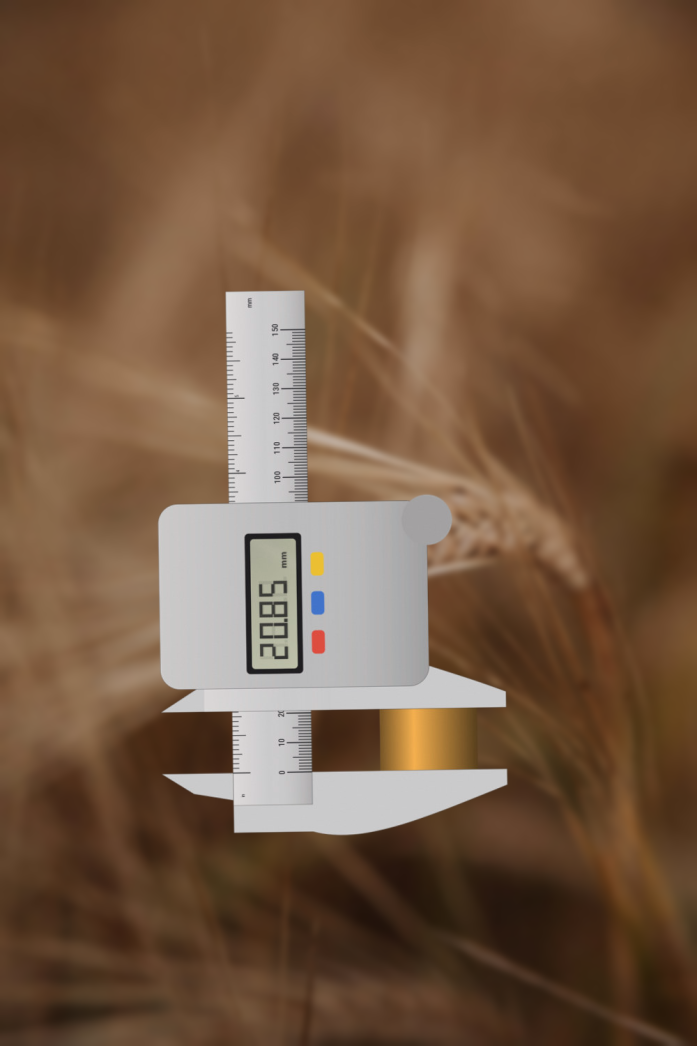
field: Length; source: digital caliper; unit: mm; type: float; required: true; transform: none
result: 20.85 mm
